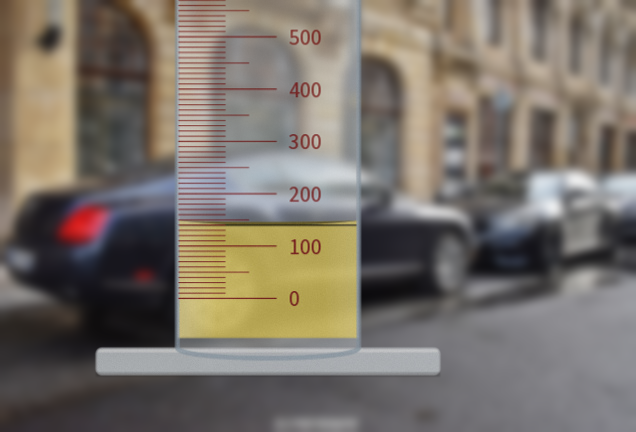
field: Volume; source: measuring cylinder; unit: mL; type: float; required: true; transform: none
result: 140 mL
